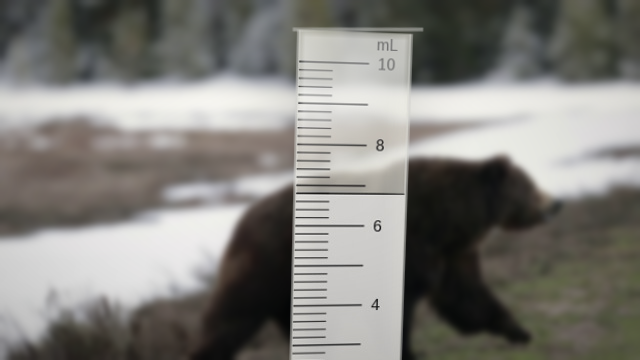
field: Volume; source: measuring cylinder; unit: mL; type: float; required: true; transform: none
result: 6.8 mL
